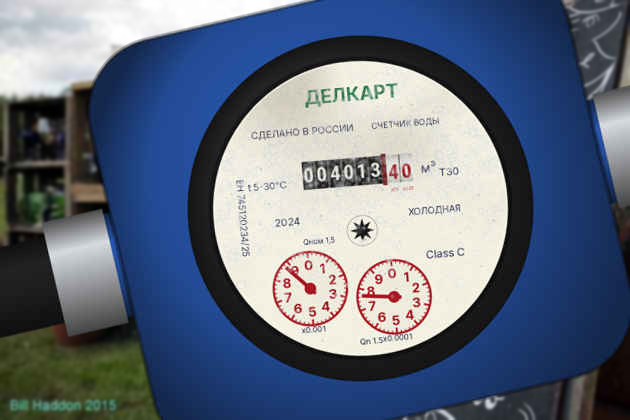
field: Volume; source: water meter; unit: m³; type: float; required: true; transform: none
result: 4013.3987 m³
